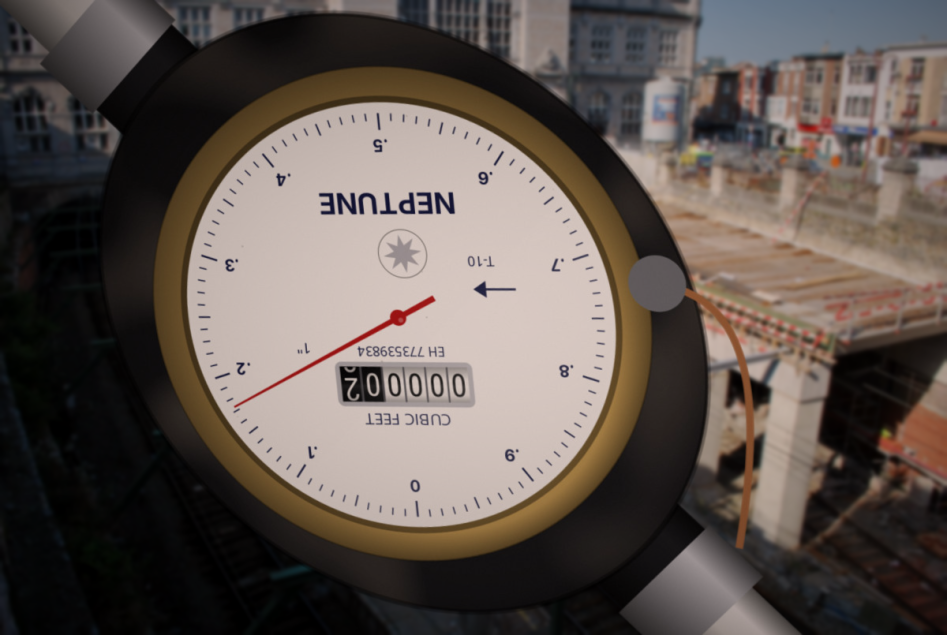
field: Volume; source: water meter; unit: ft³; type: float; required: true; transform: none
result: 2.17 ft³
